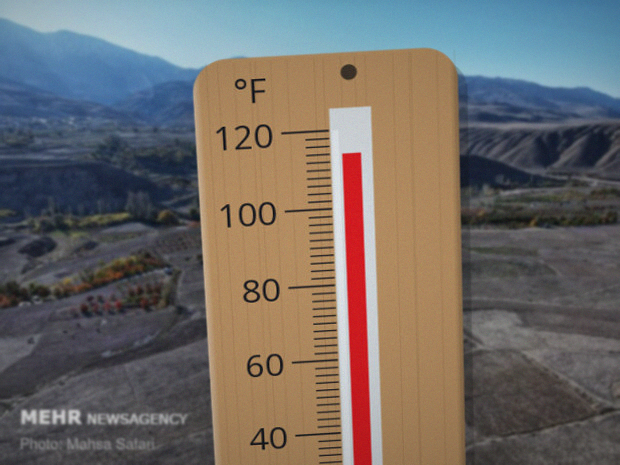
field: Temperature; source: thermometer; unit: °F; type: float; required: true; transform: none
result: 114 °F
